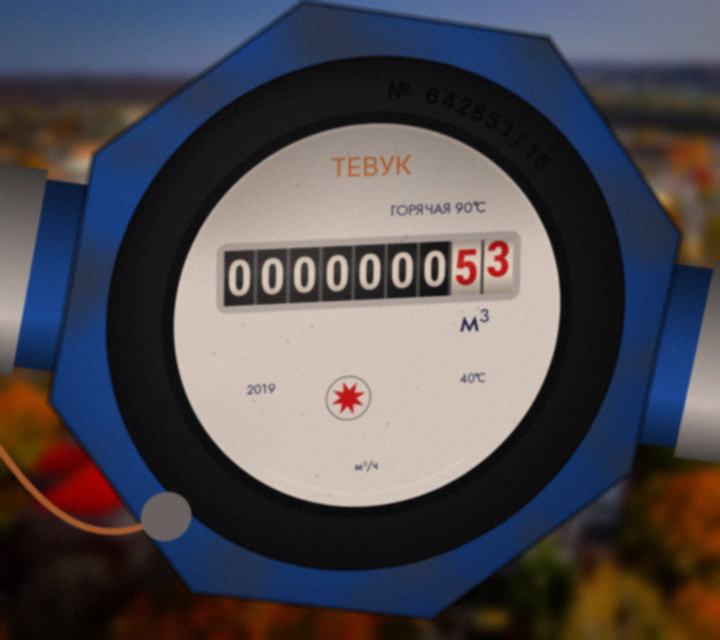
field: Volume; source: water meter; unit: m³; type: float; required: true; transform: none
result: 0.53 m³
